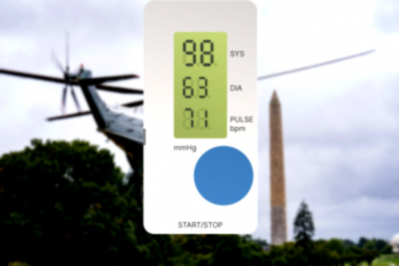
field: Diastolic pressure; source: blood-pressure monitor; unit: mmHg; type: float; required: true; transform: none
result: 63 mmHg
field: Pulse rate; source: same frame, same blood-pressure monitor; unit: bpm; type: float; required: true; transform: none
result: 71 bpm
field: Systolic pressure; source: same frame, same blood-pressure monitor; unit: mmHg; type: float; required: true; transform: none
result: 98 mmHg
